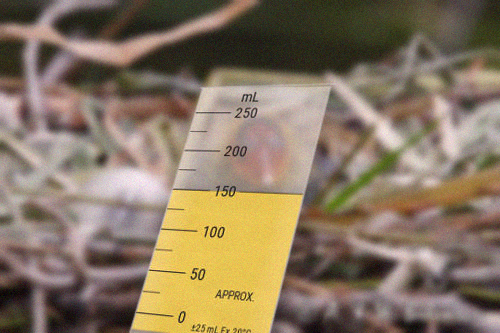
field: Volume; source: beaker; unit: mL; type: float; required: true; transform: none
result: 150 mL
